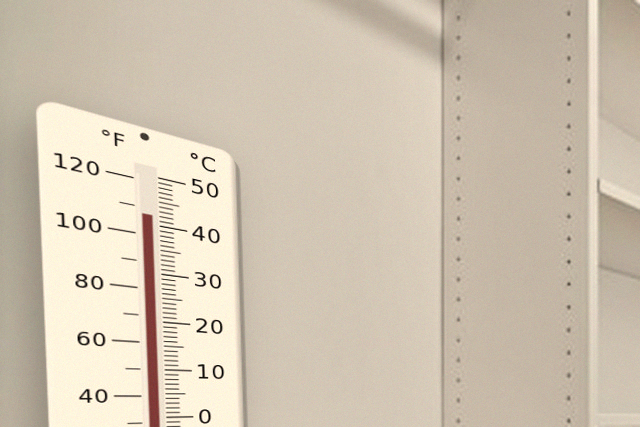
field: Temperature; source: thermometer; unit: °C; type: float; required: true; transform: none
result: 42 °C
